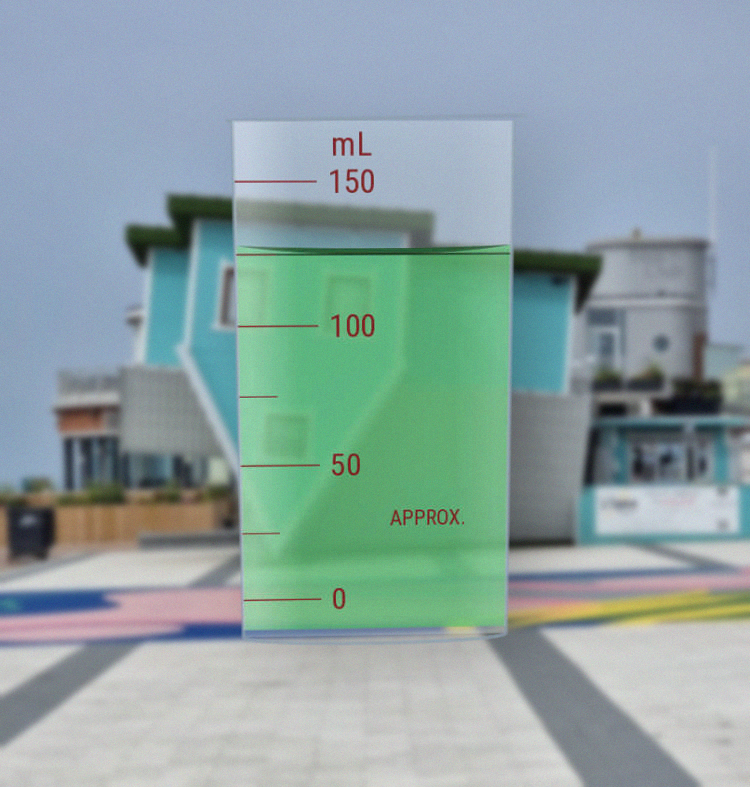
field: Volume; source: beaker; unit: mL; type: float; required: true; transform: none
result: 125 mL
